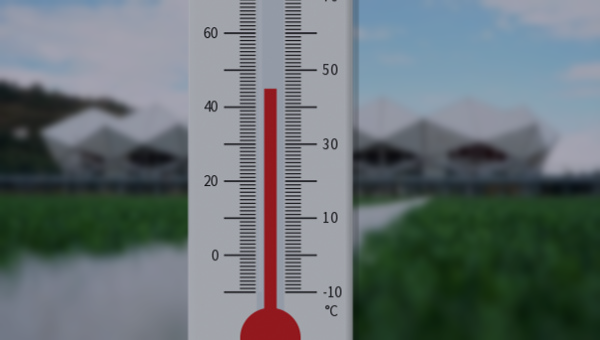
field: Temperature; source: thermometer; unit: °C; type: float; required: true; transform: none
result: 45 °C
